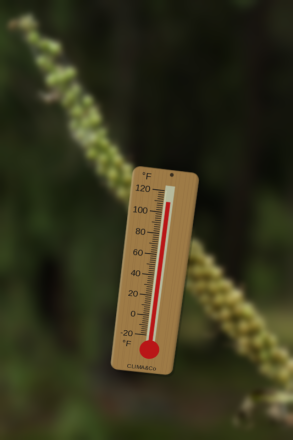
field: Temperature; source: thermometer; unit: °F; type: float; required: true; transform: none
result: 110 °F
